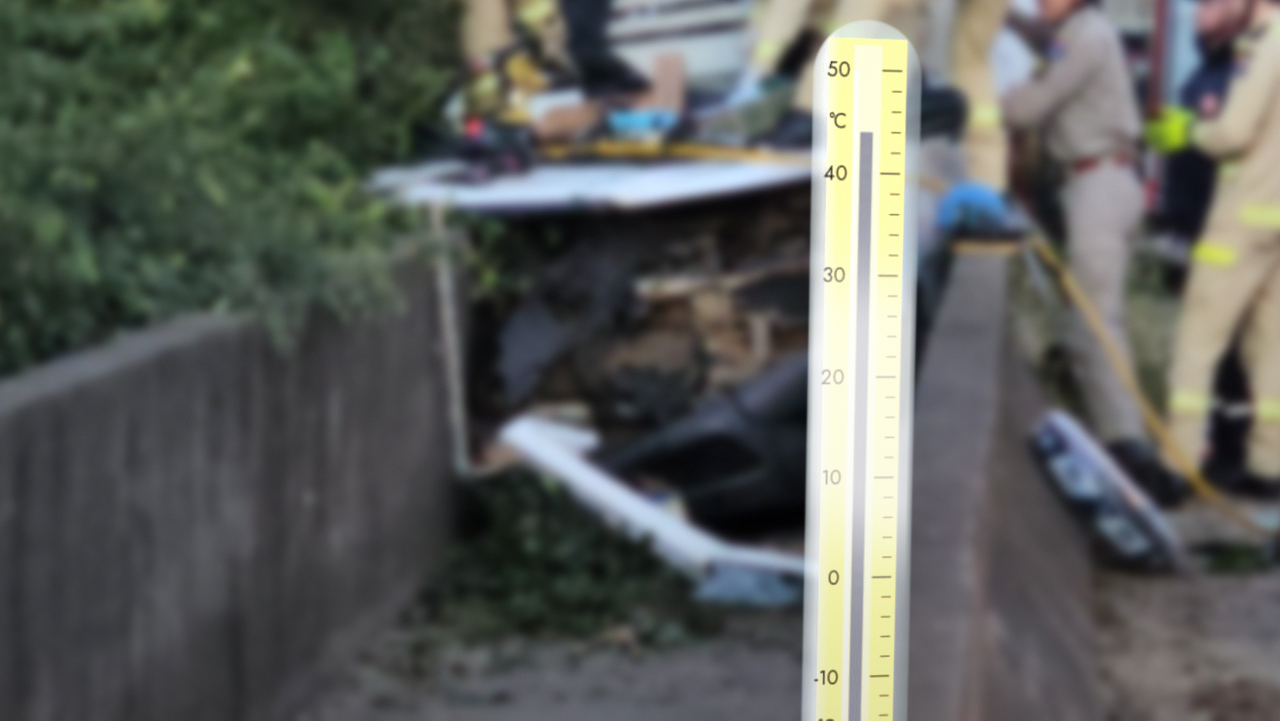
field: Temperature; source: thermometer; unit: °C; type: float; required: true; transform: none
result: 44 °C
